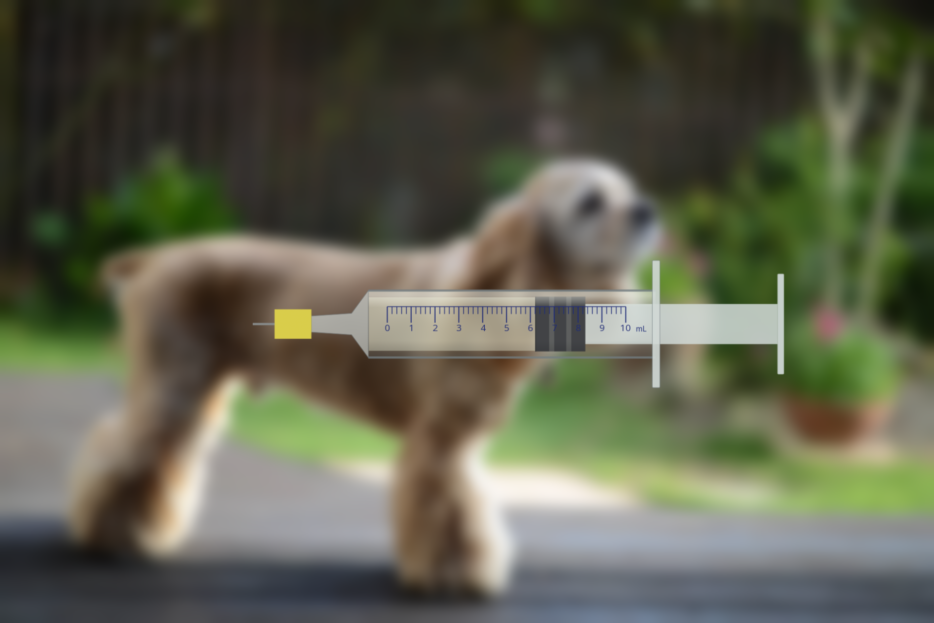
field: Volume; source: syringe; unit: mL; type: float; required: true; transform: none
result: 6.2 mL
